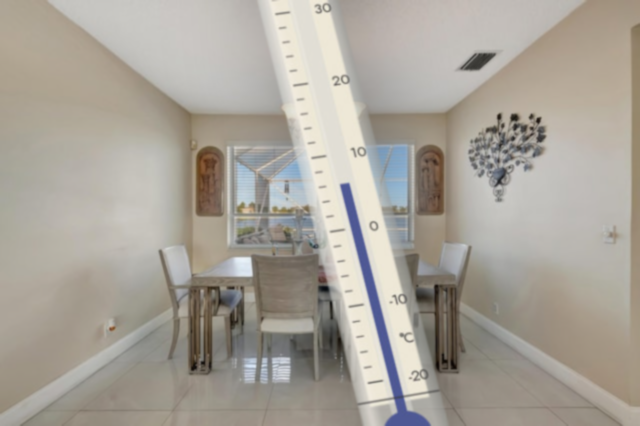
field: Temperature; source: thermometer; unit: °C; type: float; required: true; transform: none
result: 6 °C
